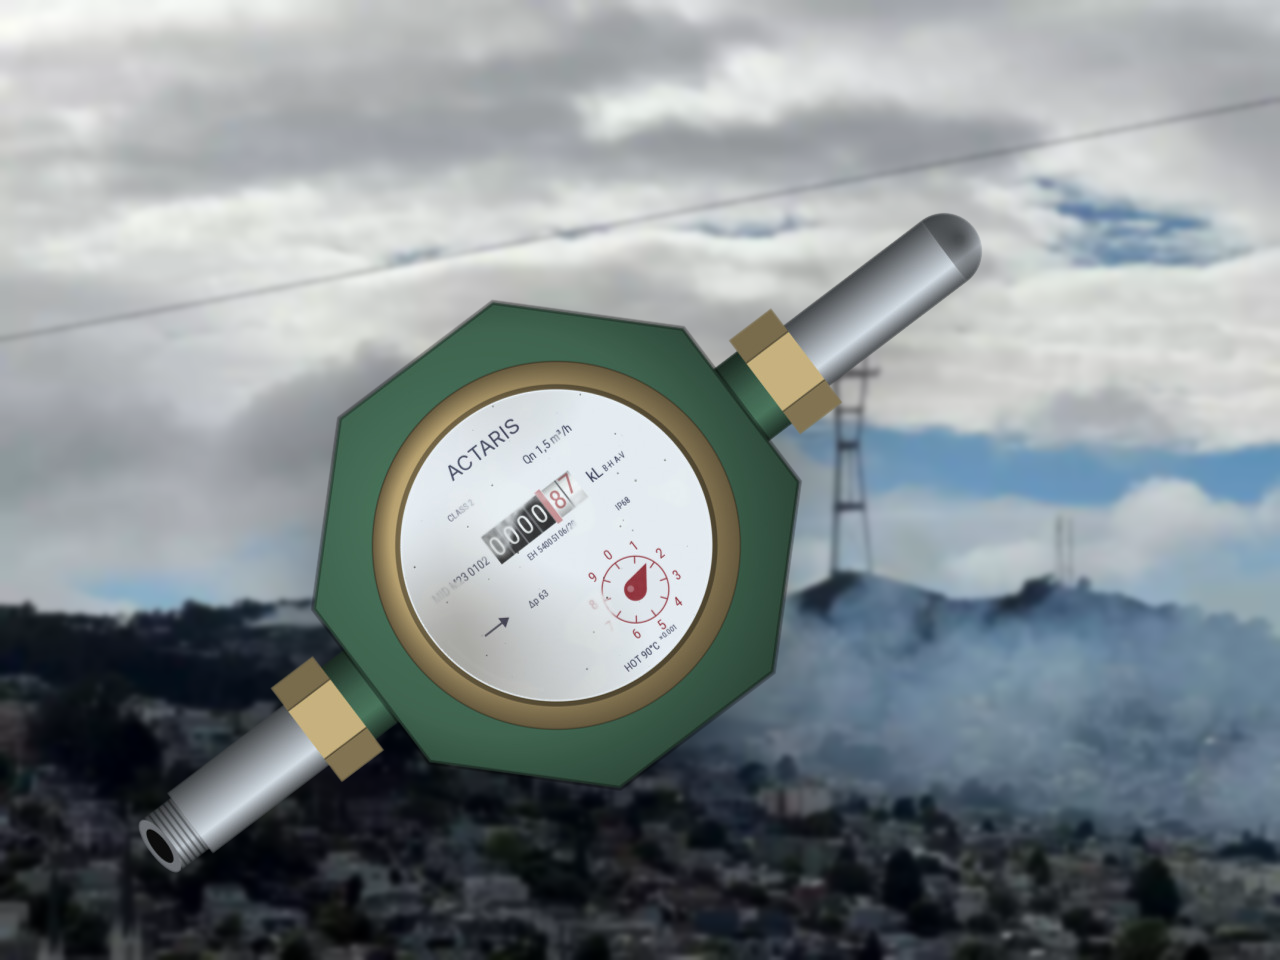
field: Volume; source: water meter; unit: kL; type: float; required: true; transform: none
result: 0.871 kL
